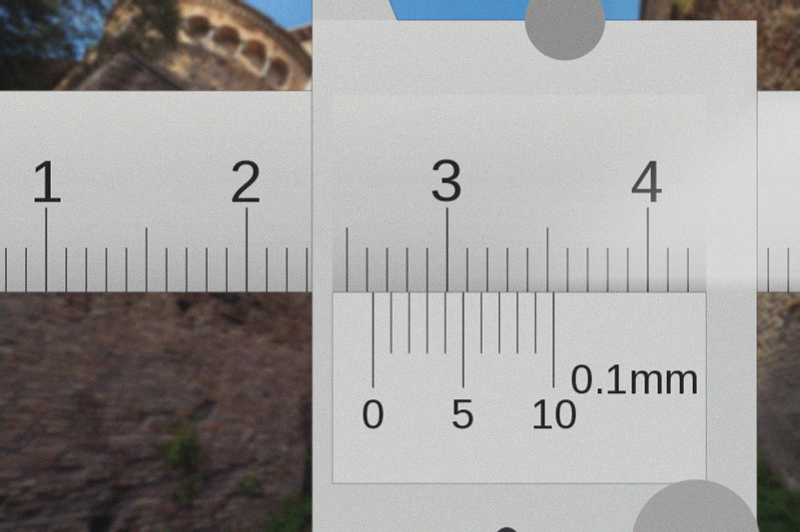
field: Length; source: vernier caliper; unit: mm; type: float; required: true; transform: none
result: 26.3 mm
